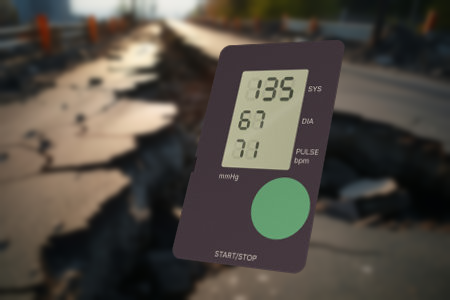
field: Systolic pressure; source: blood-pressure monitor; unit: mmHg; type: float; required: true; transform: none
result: 135 mmHg
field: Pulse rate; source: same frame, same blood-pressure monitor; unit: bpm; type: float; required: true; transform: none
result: 71 bpm
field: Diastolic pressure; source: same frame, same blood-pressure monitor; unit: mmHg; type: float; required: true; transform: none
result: 67 mmHg
